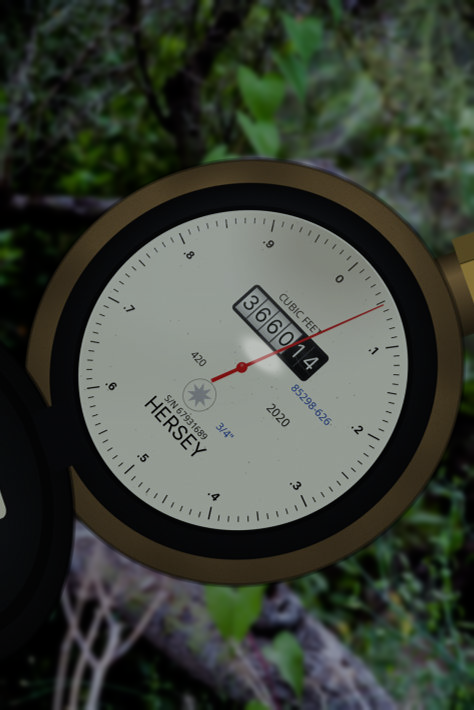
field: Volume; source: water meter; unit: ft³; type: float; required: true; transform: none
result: 366014.05 ft³
